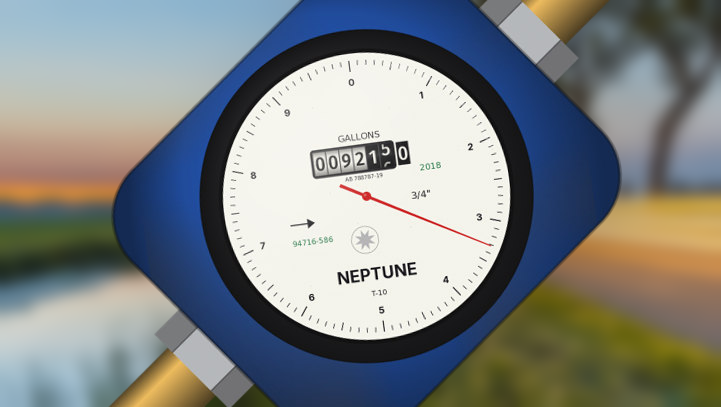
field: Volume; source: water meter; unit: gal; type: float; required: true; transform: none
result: 92153.3 gal
